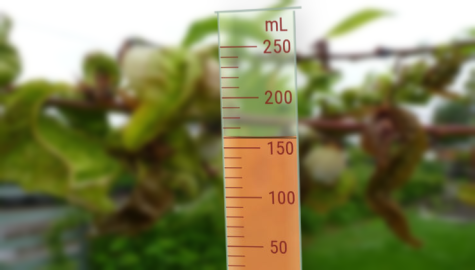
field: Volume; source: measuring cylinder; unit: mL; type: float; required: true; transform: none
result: 160 mL
